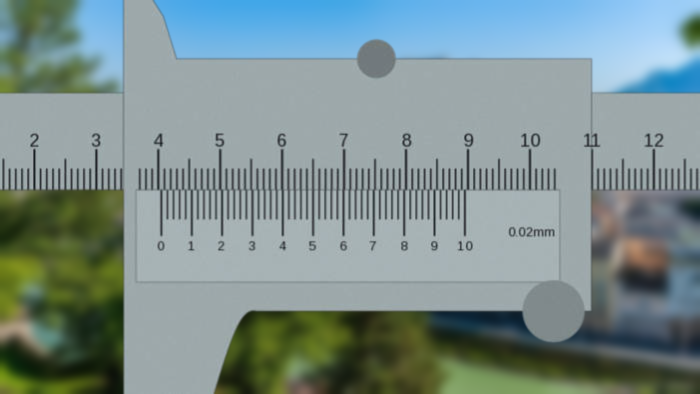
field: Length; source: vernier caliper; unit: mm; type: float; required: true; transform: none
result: 40.5 mm
